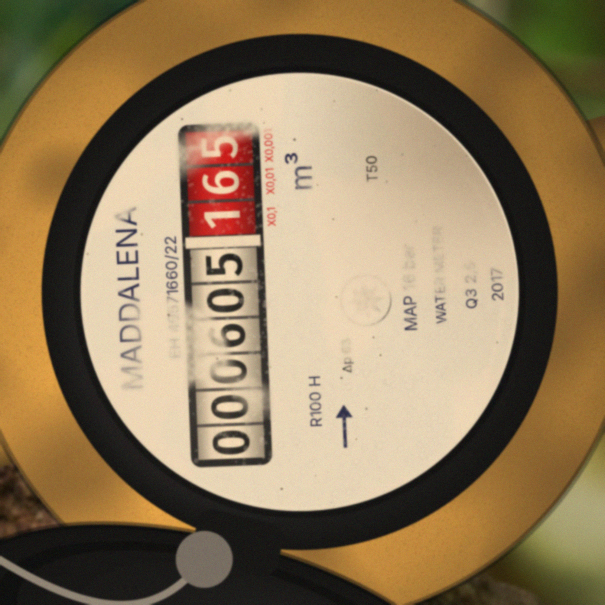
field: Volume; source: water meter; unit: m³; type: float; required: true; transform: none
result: 605.165 m³
